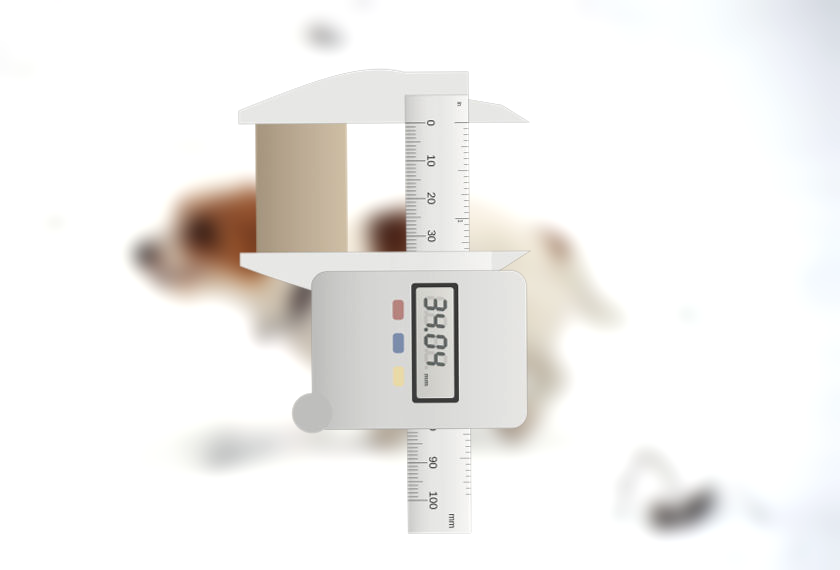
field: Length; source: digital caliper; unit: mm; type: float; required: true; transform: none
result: 34.04 mm
